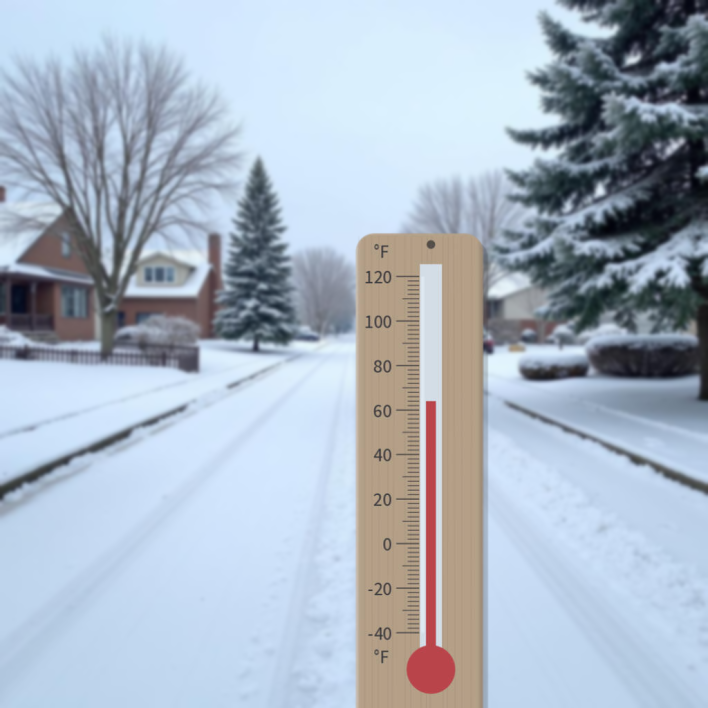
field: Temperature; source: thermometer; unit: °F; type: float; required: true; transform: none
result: 64 °F
